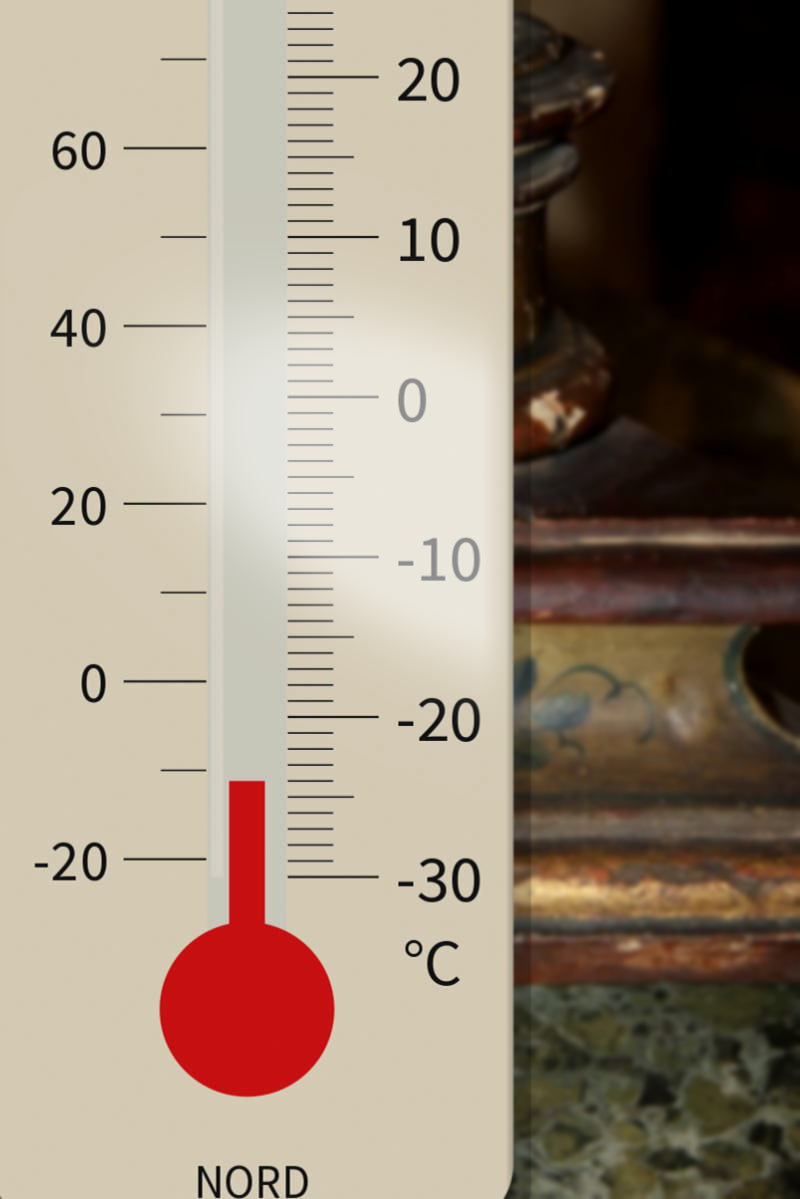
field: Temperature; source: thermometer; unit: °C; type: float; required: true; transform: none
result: -24 °C
